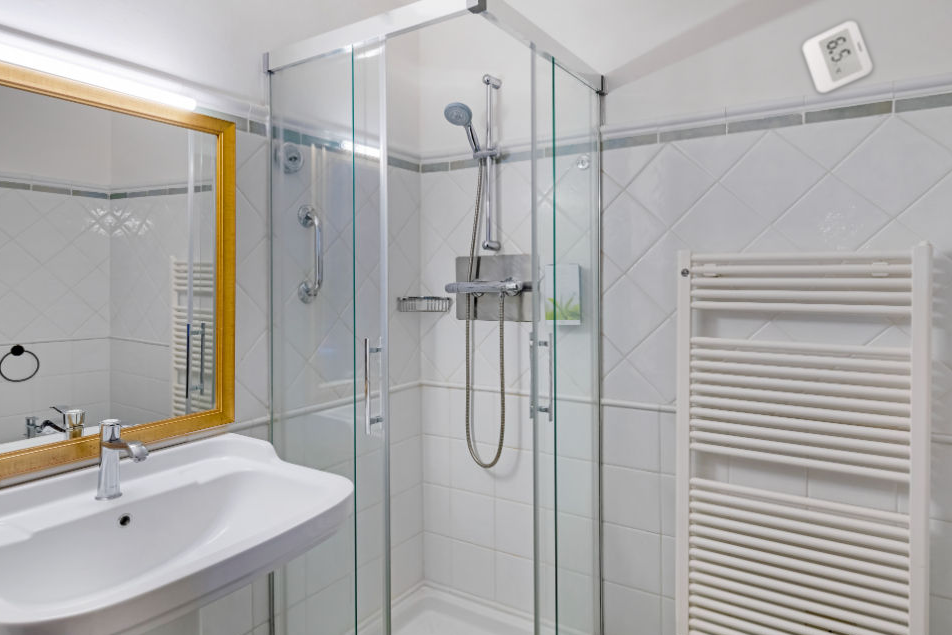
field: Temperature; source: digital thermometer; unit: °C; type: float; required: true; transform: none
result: 6.5 °C
